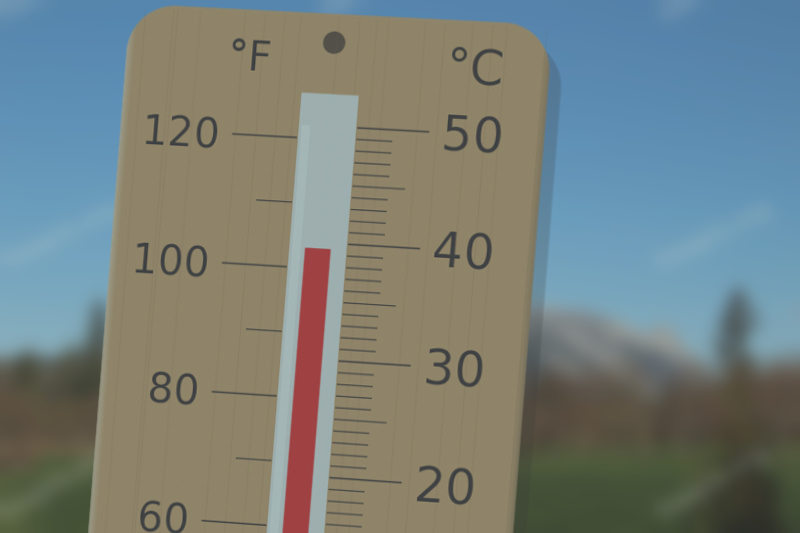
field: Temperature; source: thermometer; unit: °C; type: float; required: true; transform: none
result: 39.5 °C
